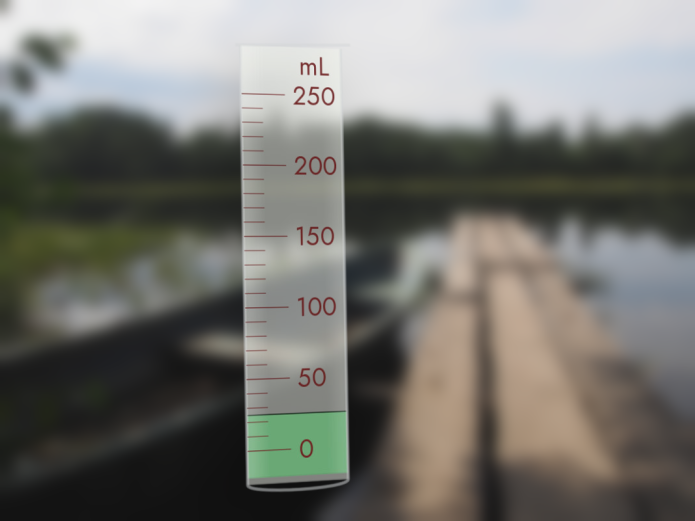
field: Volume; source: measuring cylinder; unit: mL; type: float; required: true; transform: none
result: 25 mL
